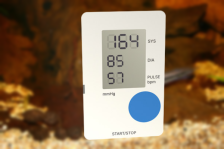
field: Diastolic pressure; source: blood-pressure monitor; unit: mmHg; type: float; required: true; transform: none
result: 85 mmHg
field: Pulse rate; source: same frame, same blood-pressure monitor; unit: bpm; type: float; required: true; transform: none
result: 57 bpm
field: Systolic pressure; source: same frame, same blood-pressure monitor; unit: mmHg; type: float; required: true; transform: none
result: 164 mmHg
